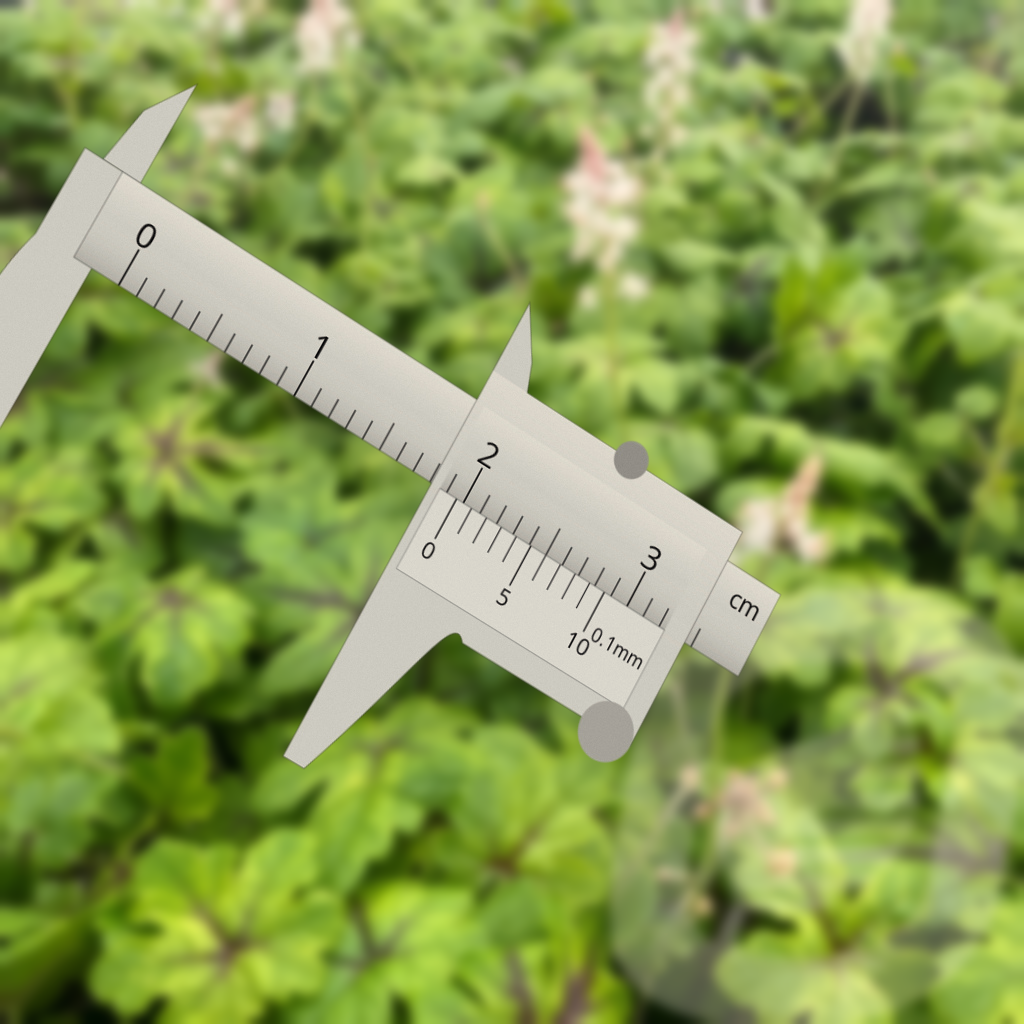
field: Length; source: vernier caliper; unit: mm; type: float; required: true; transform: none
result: 19.6 mm
